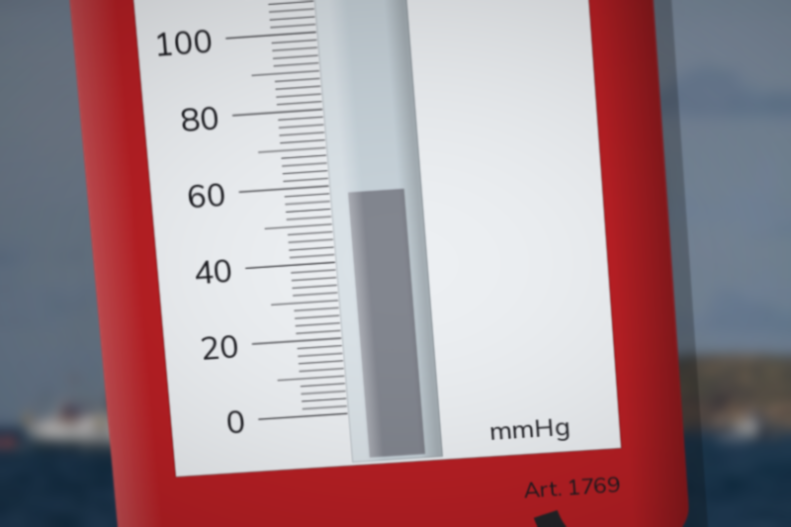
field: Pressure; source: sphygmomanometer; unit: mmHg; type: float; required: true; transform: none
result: 58 mmHg
